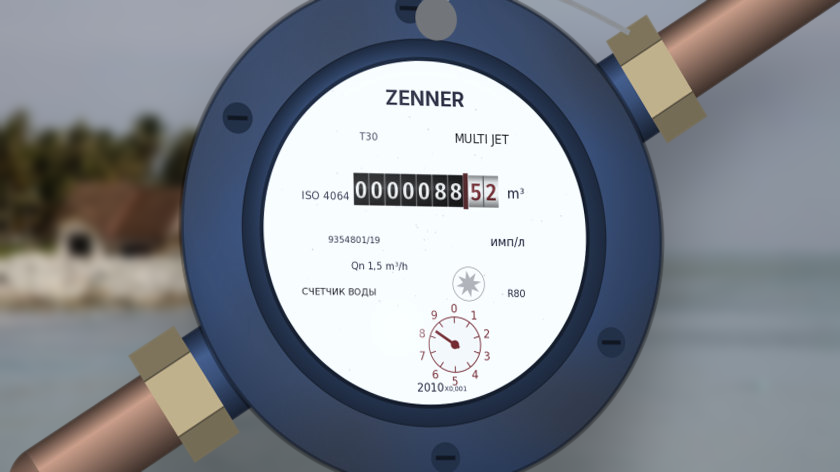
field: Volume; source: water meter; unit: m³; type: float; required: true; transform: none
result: 88.528 m³
